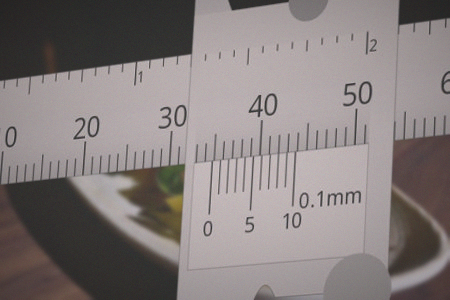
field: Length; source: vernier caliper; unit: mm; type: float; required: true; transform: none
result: 34.8 mm
